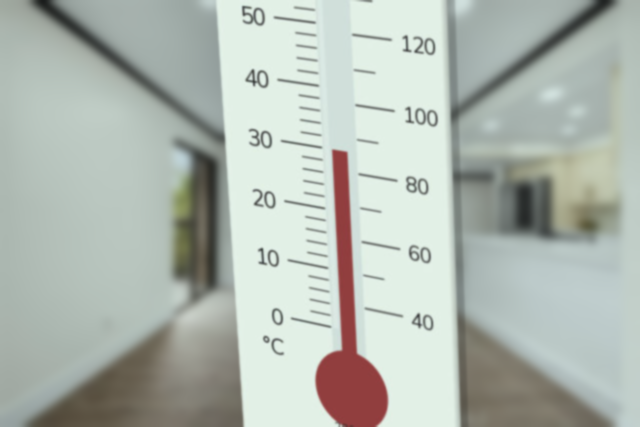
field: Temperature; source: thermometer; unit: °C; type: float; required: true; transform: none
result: 30 °C
